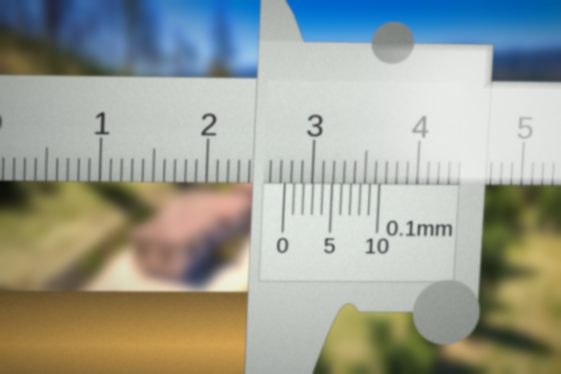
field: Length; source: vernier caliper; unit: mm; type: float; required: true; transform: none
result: 27.4 mm
